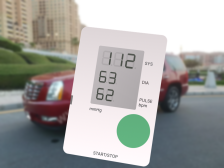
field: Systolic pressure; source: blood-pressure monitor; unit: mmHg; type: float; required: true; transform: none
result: 112 mmHg
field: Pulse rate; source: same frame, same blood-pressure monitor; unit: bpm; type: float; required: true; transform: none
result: 62 bpm
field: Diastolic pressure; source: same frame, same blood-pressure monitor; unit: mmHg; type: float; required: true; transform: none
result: 63 mmHg
